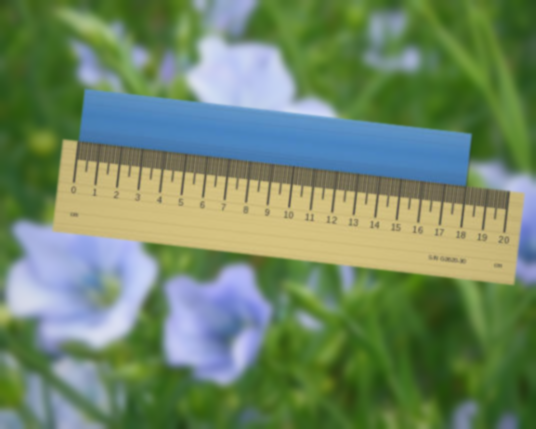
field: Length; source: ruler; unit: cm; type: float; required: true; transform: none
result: 18 cm
